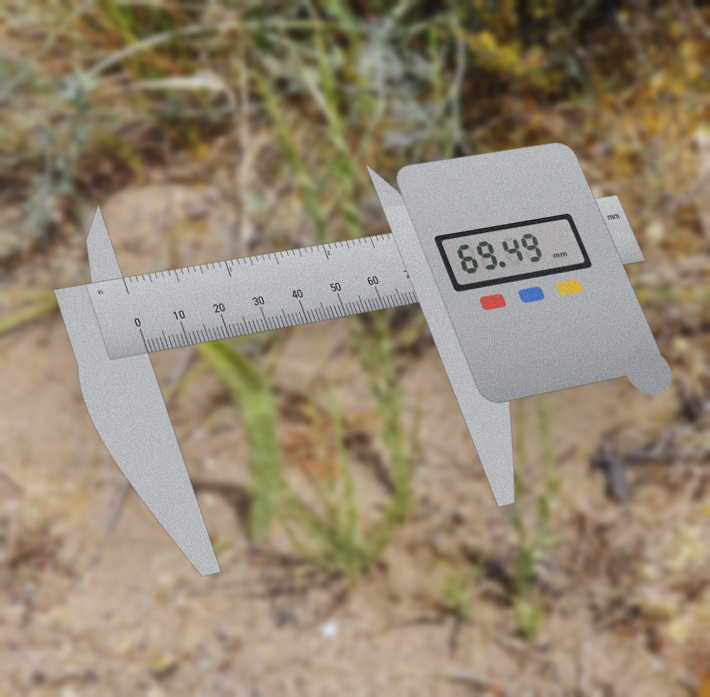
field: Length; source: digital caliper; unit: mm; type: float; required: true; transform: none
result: 69.49 mm
